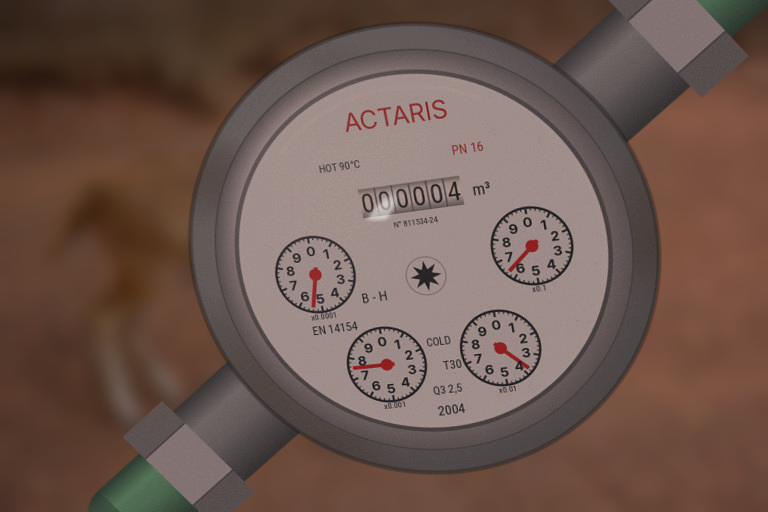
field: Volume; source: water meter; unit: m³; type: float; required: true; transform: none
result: 4.6375 m³
